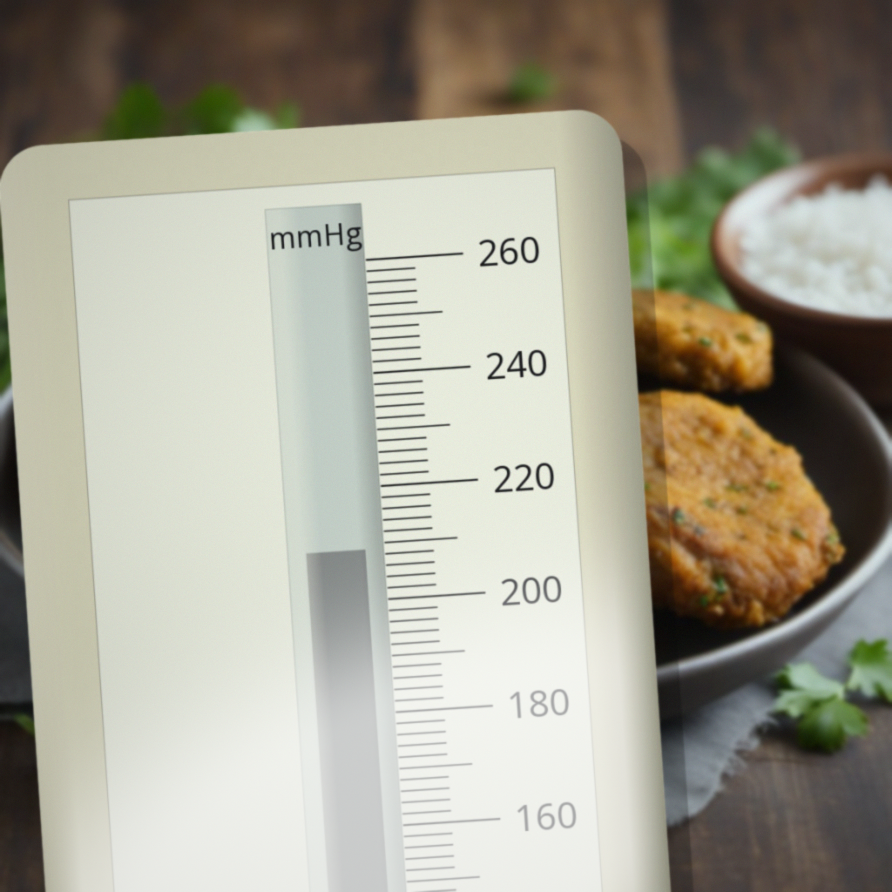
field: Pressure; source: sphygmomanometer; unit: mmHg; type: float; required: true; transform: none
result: 209 mmHg
